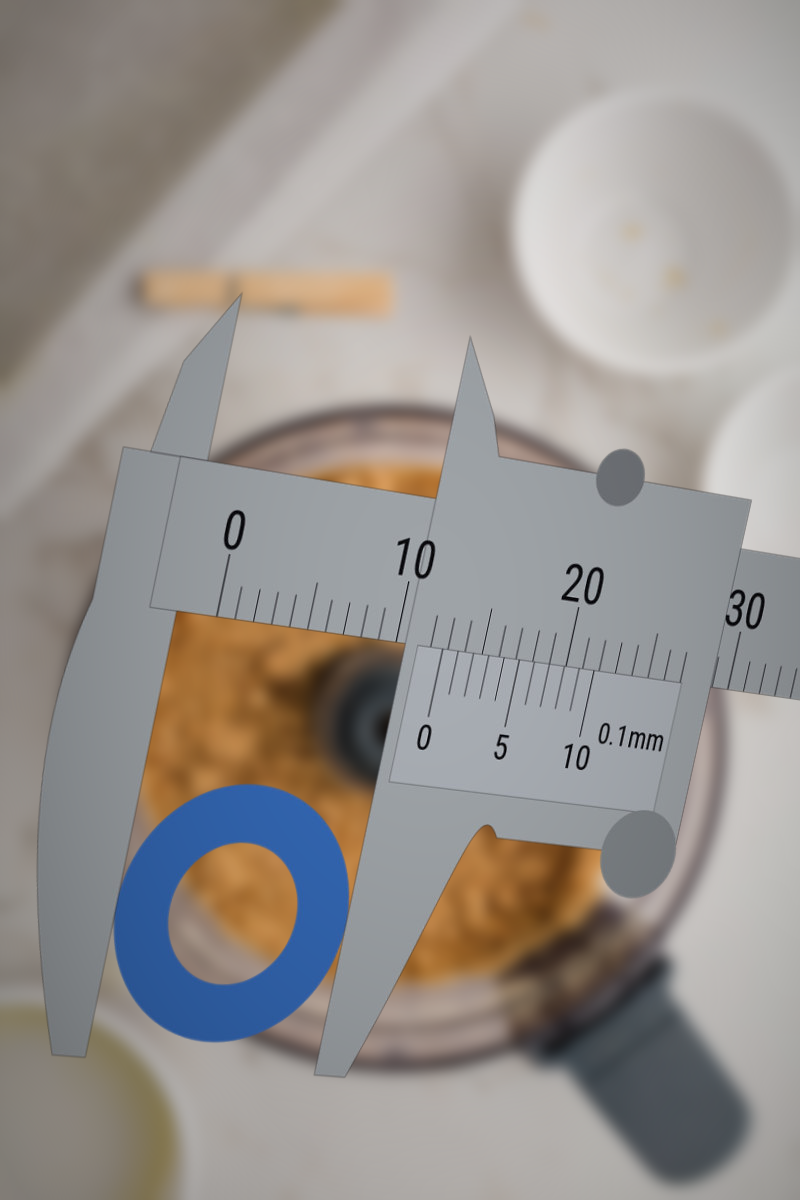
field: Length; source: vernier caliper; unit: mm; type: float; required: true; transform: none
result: 12.7 mm
